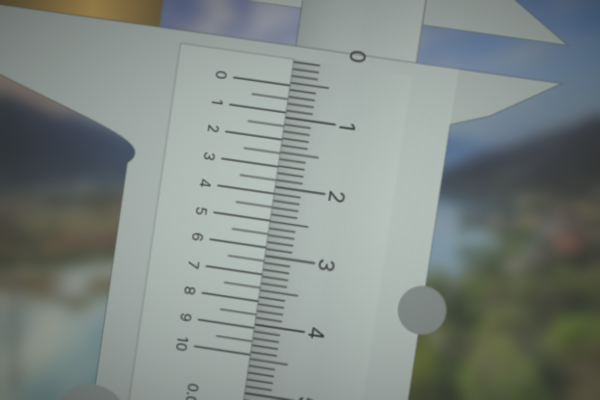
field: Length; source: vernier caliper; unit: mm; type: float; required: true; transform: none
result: 5.4 mm
